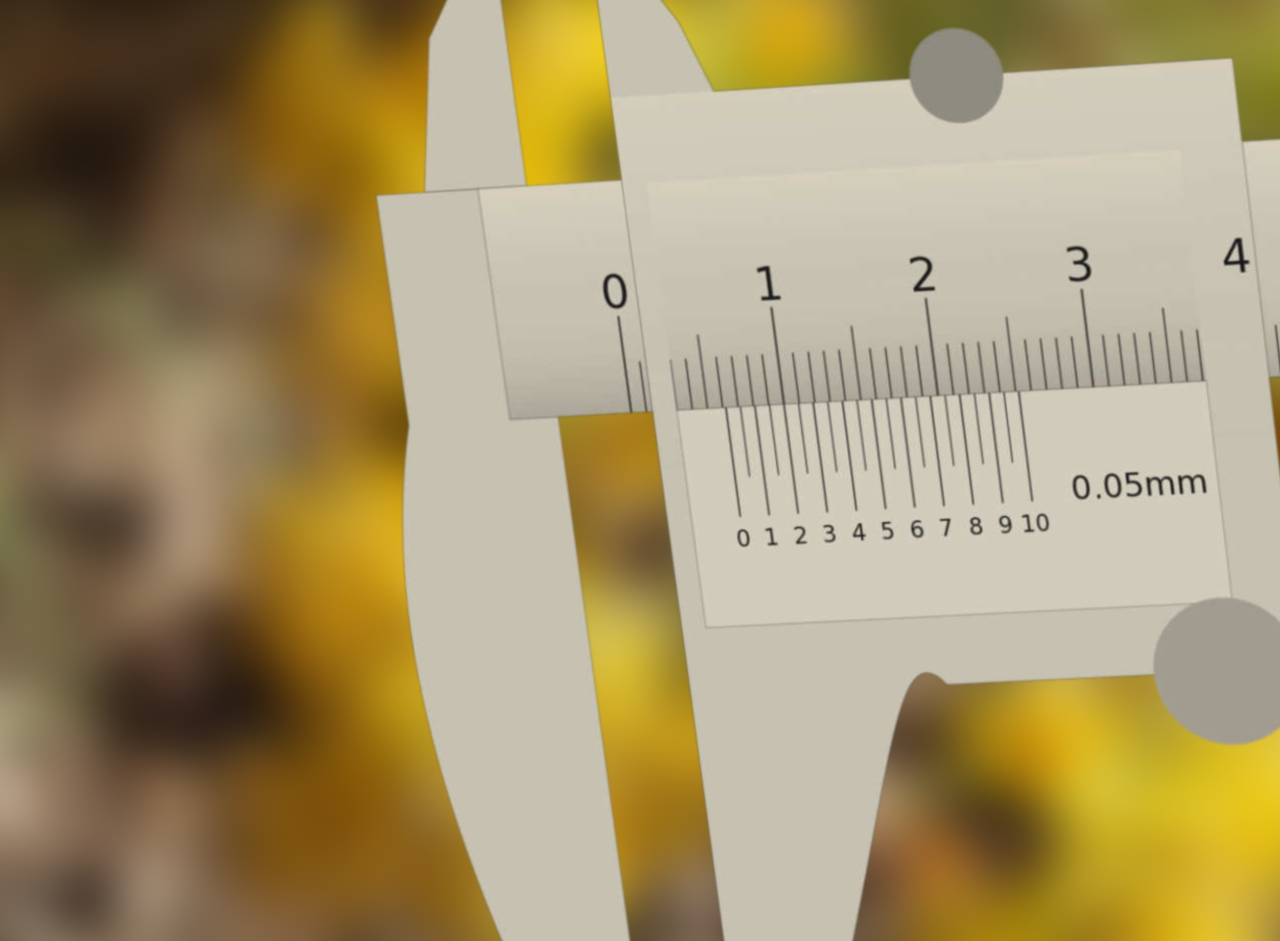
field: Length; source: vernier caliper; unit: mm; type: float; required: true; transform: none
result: 6.2 mm
